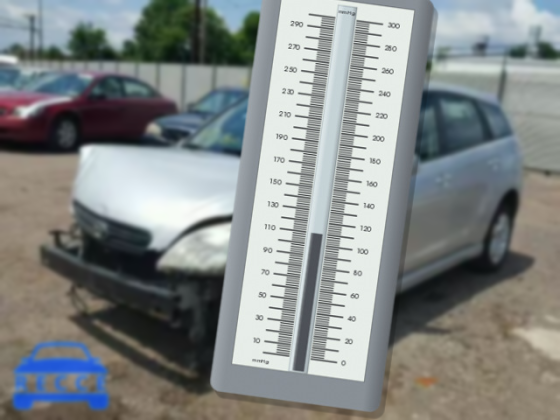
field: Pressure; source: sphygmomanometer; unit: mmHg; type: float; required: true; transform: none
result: 110 mmHg
